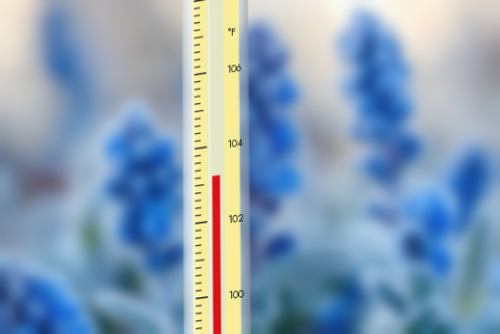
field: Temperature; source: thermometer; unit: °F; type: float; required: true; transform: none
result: 103.2 °F
